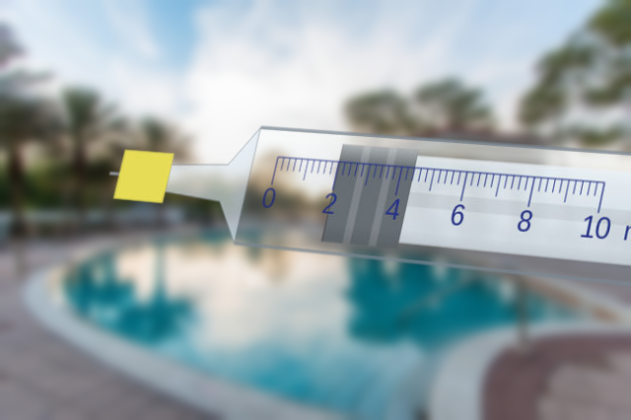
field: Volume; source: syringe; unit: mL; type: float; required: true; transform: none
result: 2 mL
